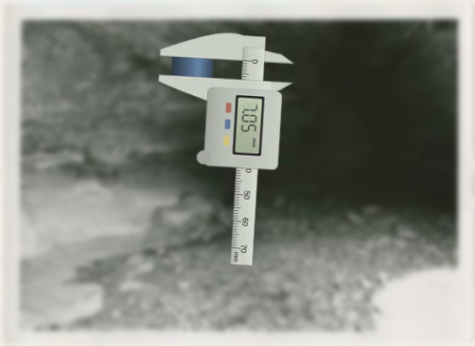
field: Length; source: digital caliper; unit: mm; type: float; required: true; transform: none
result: 7.05 mm
